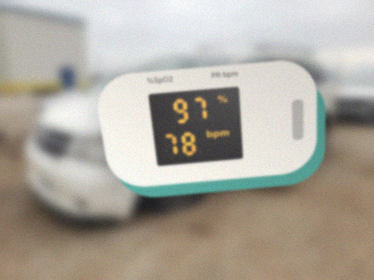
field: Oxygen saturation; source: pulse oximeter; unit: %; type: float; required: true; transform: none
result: 97 %
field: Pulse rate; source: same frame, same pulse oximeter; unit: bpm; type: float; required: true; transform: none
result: 78 bpm
